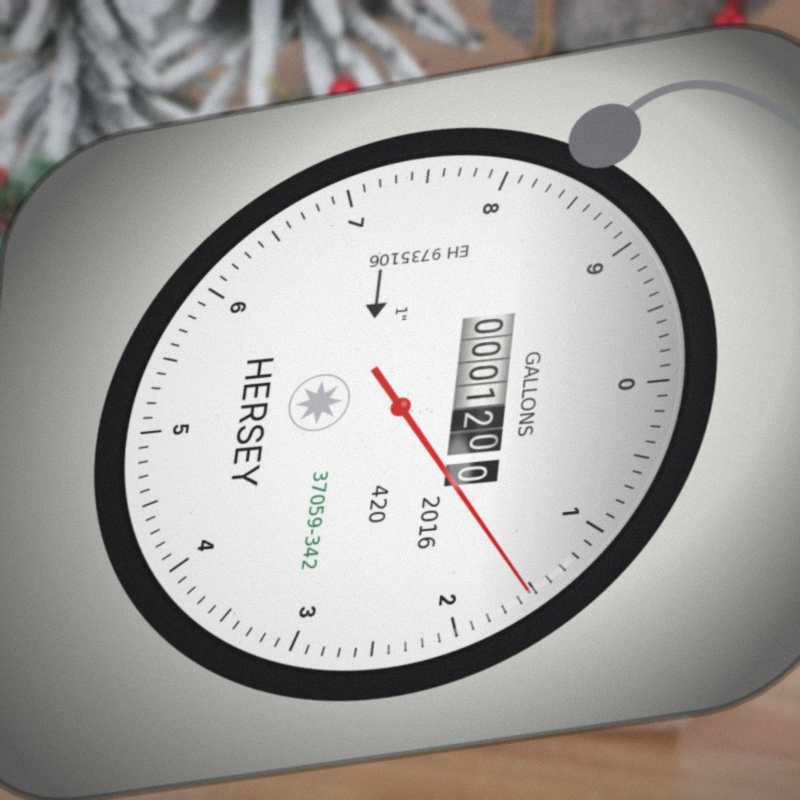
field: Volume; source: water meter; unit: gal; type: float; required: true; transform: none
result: 1201.5 gal
